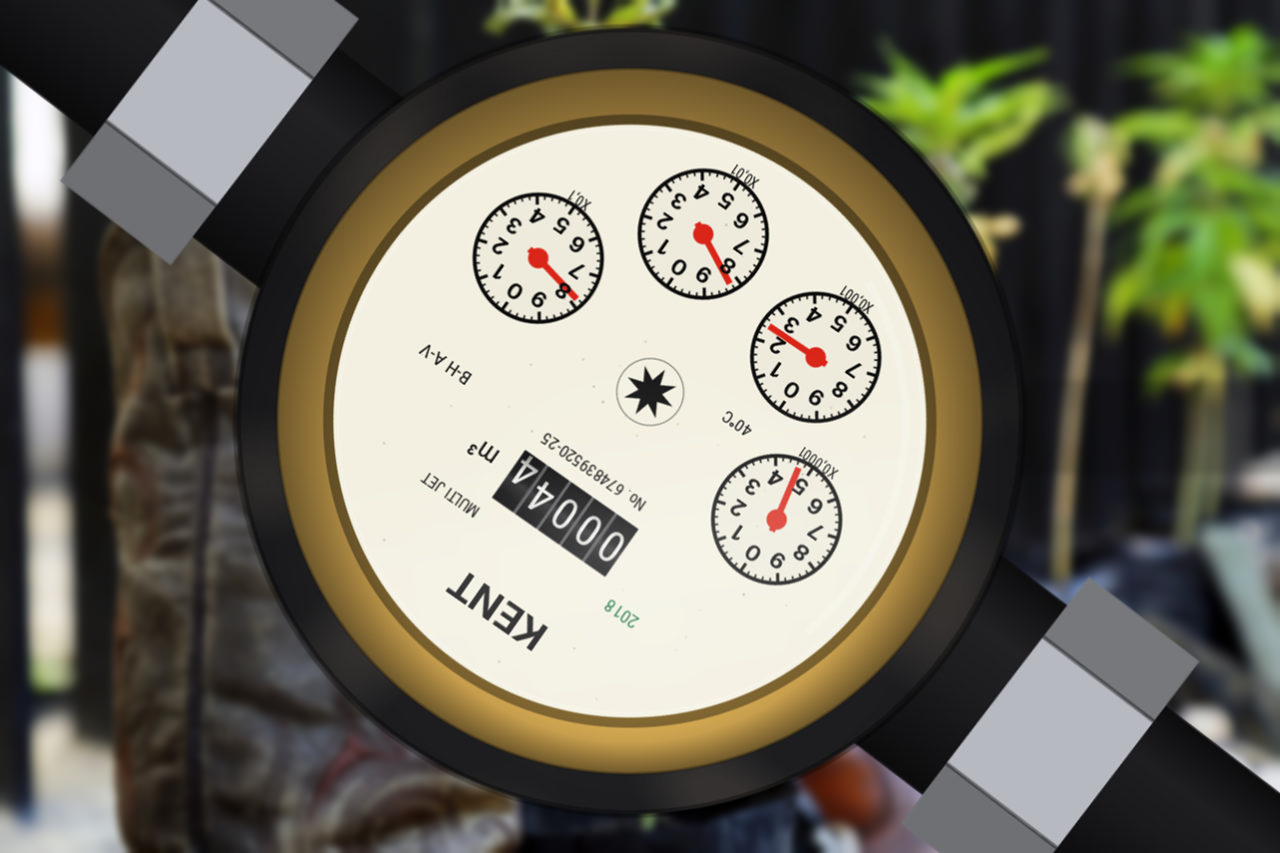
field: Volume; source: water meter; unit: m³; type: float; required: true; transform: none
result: 43.7824 m³
